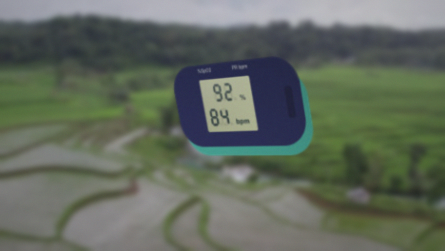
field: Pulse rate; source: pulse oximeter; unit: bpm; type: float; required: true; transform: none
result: 84 bpm
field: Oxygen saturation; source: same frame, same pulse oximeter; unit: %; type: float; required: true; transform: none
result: 92 %
